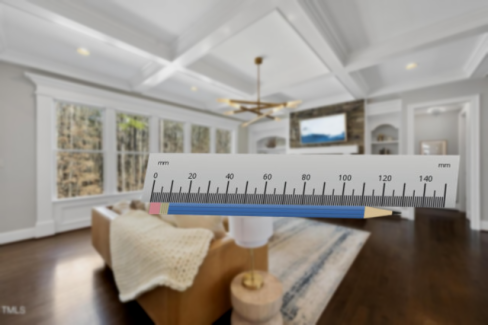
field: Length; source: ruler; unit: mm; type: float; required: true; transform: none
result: 130 mm
